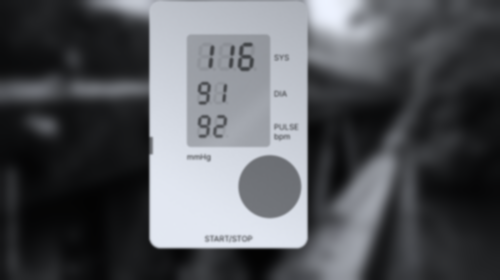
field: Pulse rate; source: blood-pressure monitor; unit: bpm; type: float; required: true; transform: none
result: 92 bpm
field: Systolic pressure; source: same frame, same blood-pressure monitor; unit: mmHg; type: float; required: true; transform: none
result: 116 mmHg
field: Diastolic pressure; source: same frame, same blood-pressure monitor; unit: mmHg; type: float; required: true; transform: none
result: 91 mmHg
